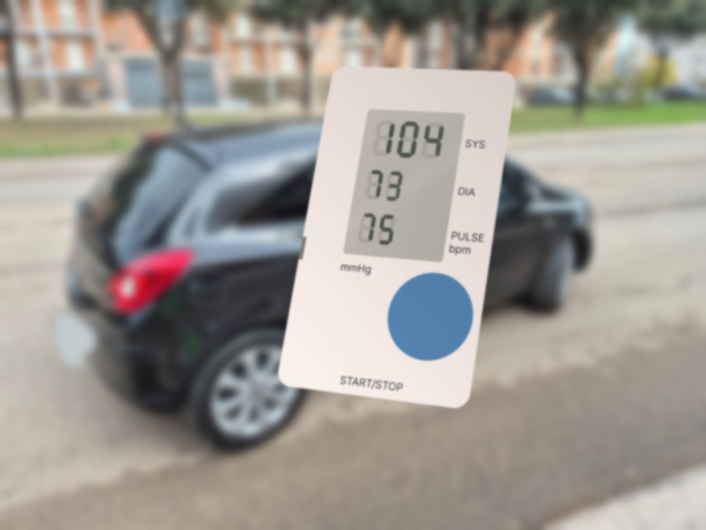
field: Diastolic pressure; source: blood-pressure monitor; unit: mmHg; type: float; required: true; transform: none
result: 73 mmHg
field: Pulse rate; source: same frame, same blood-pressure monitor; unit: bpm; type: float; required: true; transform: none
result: 75 bpm
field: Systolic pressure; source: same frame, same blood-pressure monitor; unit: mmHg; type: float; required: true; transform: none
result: 104 mmHg
